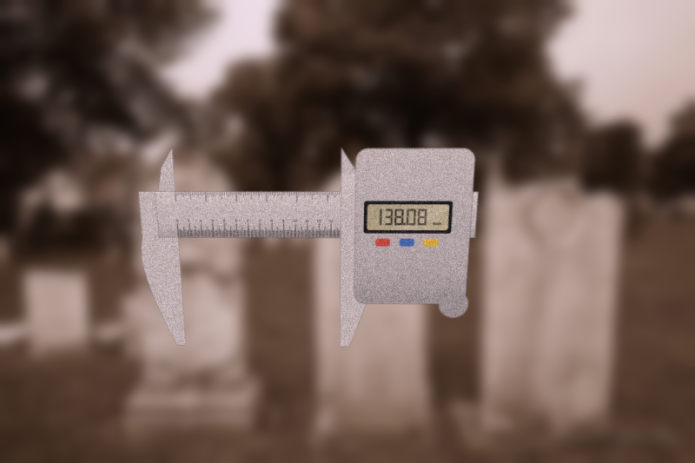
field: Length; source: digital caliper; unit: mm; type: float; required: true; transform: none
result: 138.08 mm
